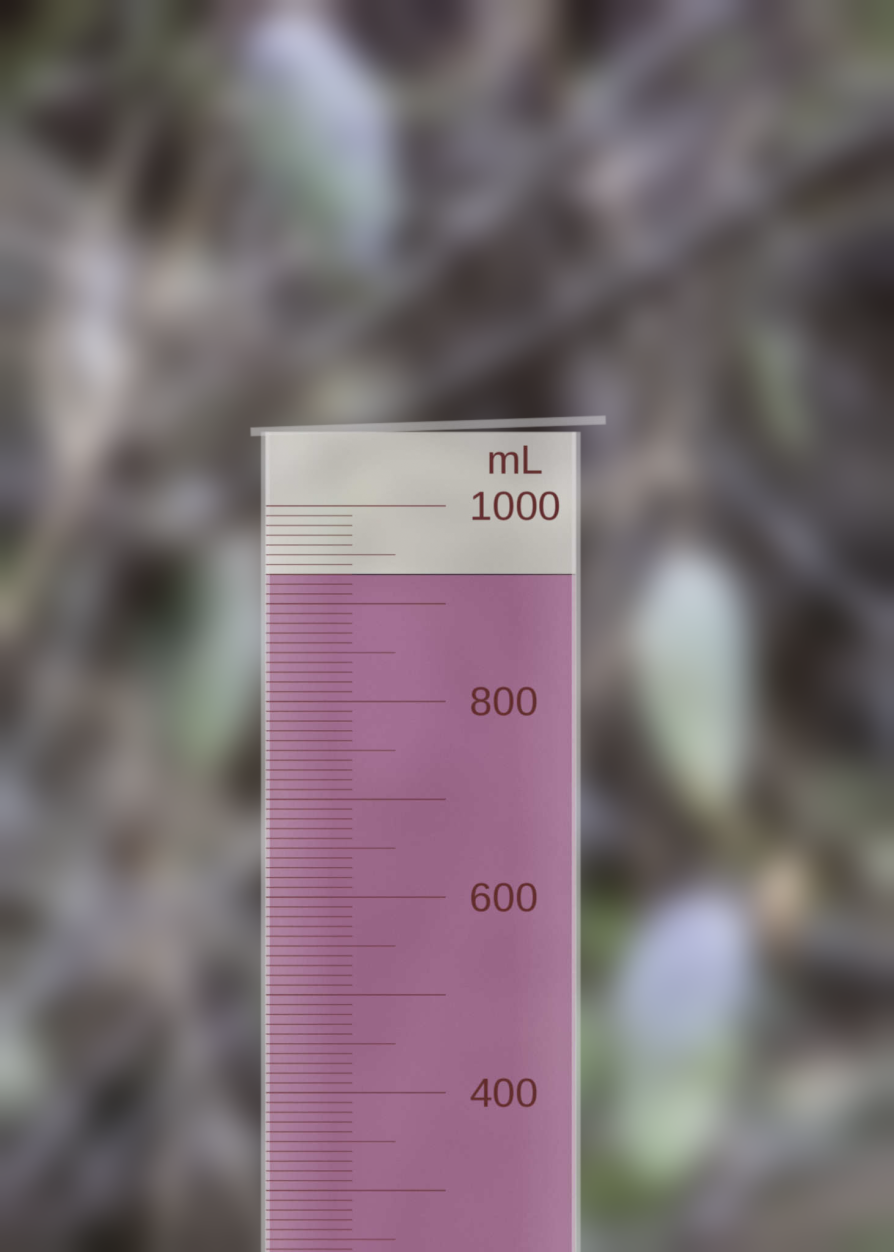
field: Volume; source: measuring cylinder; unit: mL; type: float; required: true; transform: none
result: 930 mL
